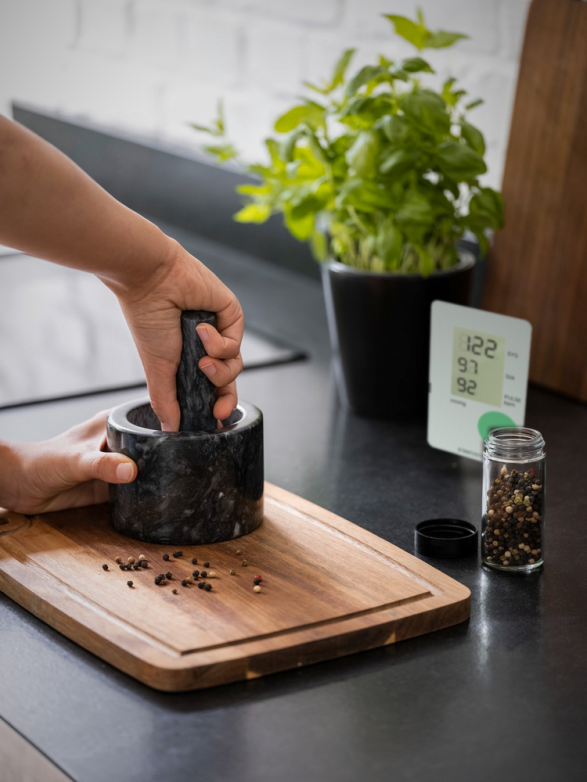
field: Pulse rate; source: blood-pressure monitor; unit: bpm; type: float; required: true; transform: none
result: 92 bpm
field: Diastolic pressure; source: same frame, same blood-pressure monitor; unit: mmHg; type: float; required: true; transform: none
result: 97 mmHg
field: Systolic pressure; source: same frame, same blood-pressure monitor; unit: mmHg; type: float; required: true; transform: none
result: 122 mmHg
